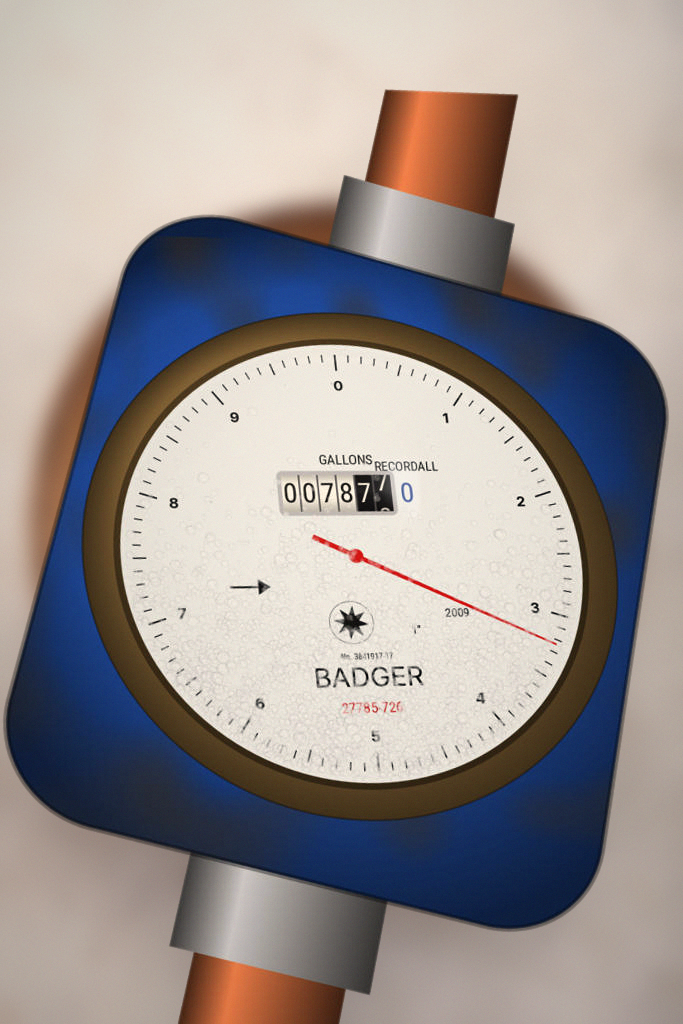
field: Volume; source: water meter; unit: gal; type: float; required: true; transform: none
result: 78773.2 gal
